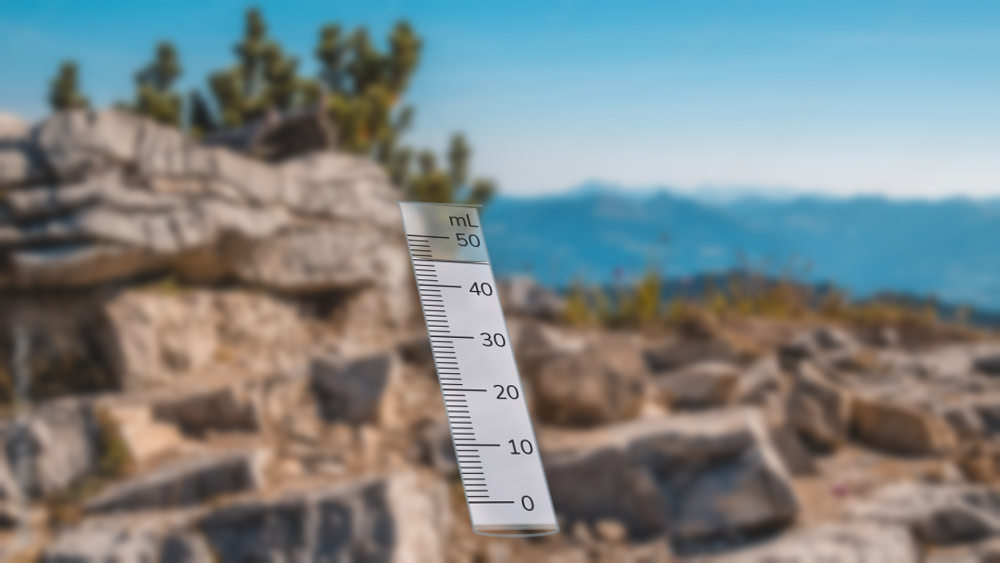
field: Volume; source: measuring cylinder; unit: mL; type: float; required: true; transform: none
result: 45 mL
